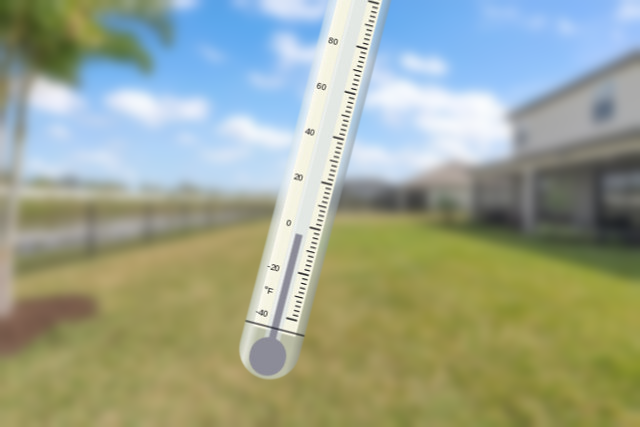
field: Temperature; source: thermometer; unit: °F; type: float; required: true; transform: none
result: -4 °F
